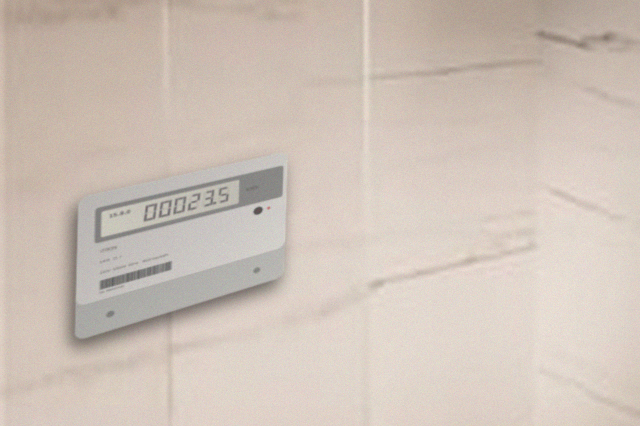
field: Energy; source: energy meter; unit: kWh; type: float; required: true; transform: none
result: 23.5 kWh
